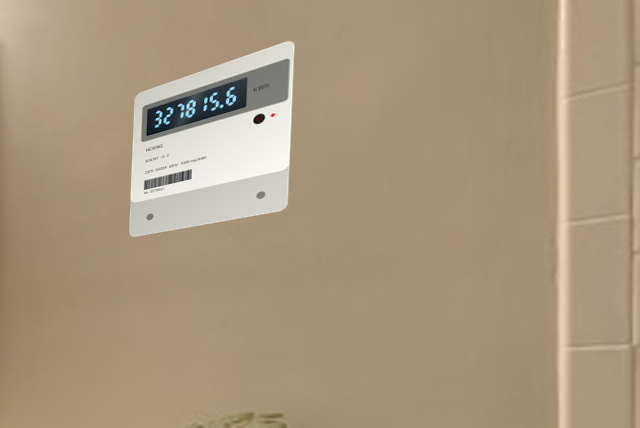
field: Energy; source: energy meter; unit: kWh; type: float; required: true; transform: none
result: 327815.6 kWh
